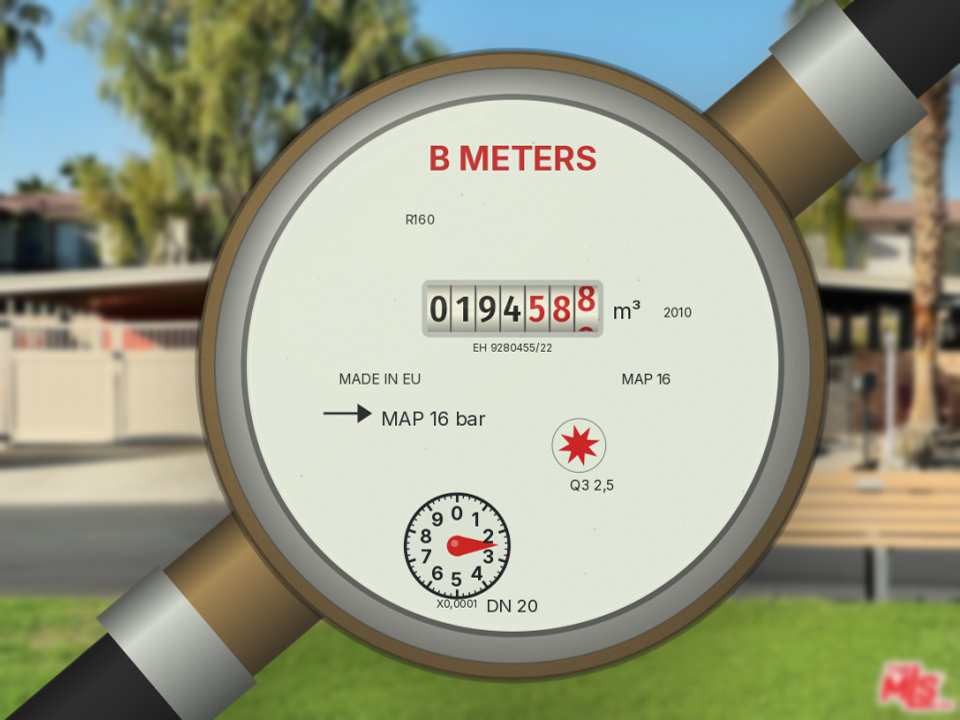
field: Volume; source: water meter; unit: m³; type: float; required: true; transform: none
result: 194.5882 m³
